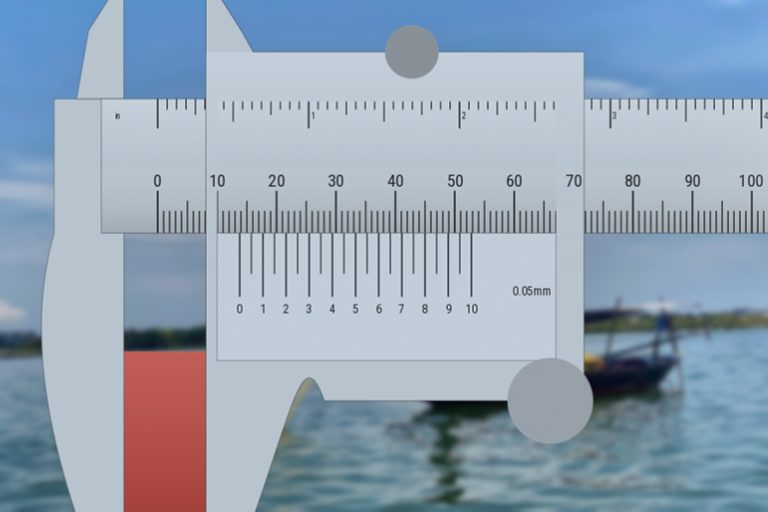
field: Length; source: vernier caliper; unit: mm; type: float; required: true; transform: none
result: 13.8 mm
